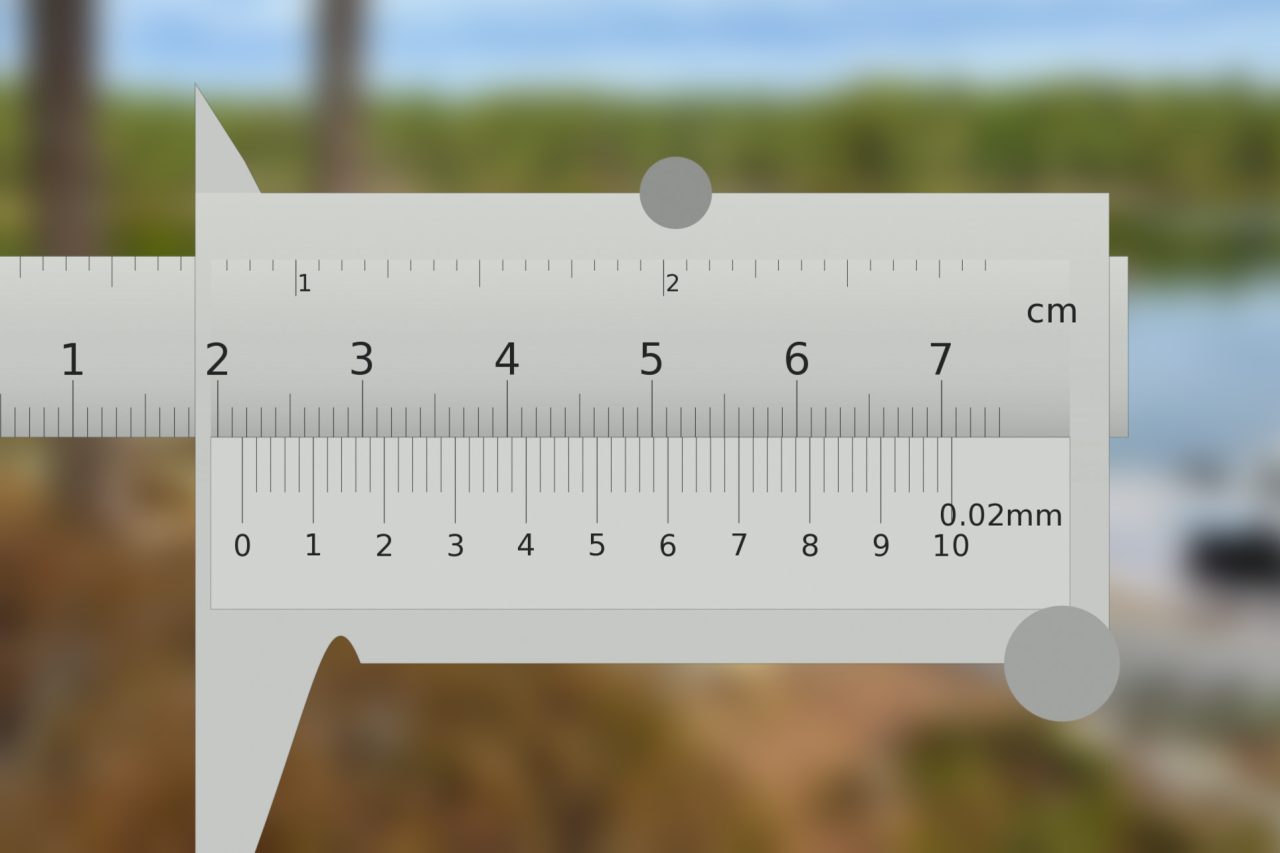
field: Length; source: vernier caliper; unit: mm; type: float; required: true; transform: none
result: 21.7 mm
